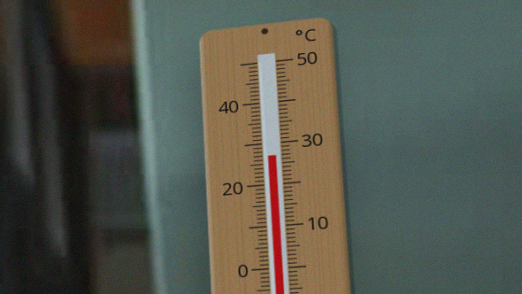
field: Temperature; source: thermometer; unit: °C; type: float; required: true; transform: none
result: 27 °C
